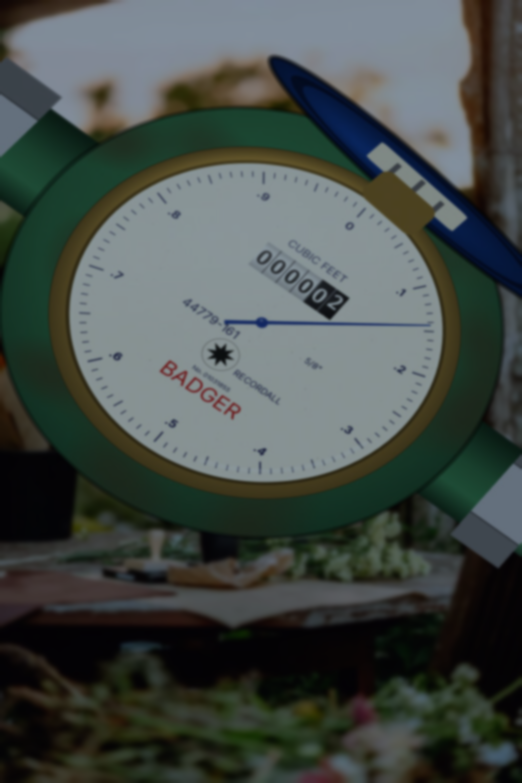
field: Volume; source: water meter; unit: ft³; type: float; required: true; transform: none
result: 2.14 ft³
